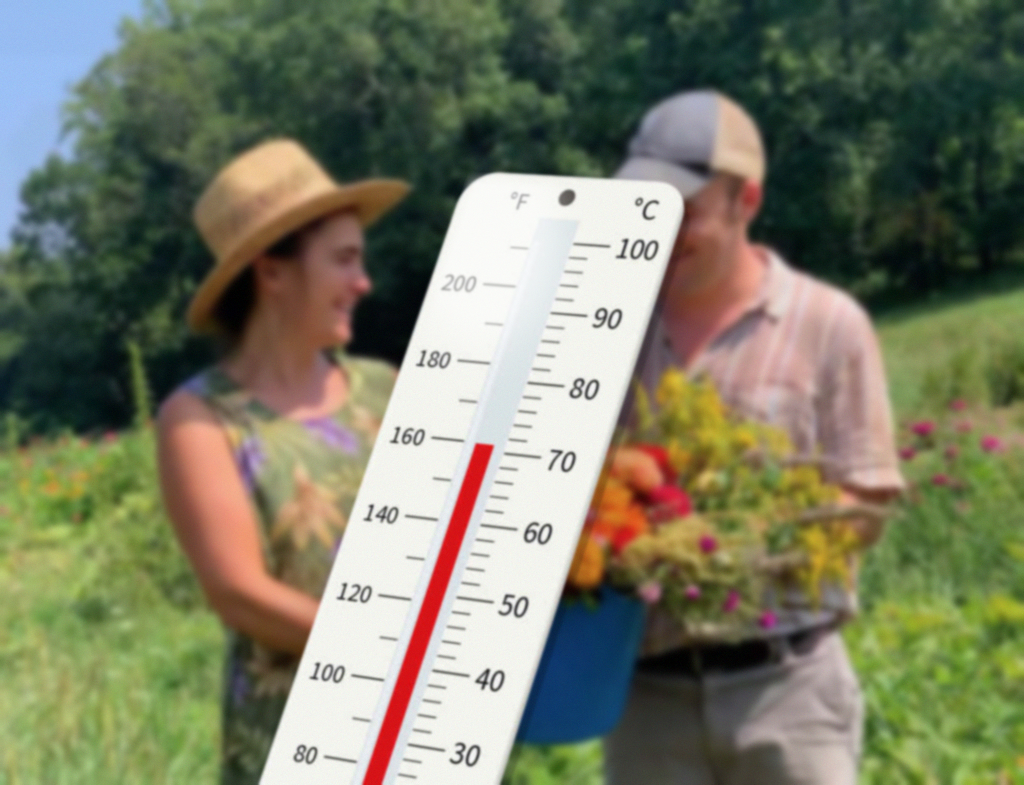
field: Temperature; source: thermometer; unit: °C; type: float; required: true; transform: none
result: 71 °C
